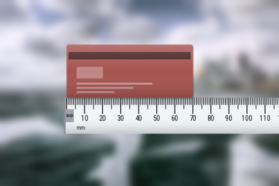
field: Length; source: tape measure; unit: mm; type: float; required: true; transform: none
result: 70 mm
